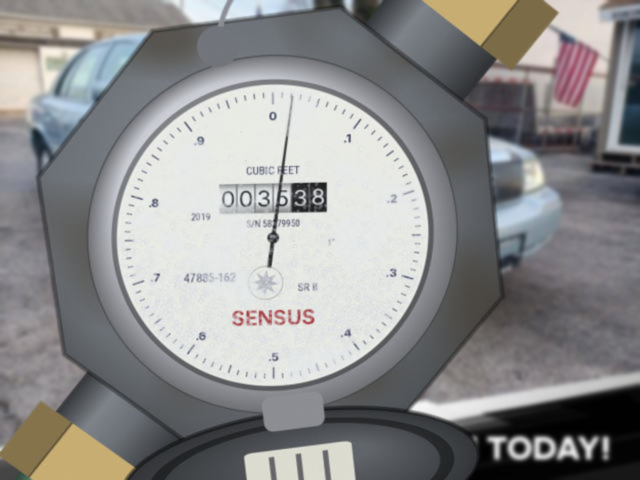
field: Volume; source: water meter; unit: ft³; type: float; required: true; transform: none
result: 3538.02 ft³
